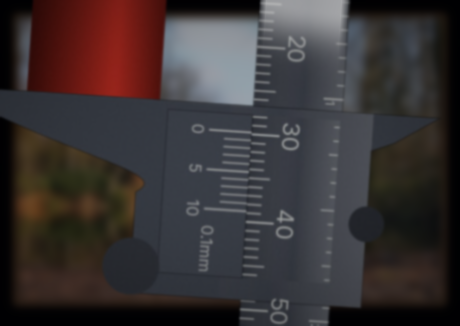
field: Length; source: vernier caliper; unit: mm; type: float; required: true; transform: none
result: 29.8 mm
